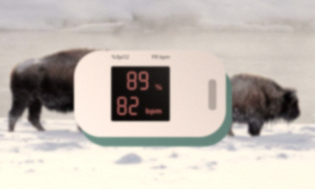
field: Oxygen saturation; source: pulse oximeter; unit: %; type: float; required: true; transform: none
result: 89 %
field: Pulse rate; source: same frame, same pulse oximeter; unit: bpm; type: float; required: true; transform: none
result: 82 bpm
